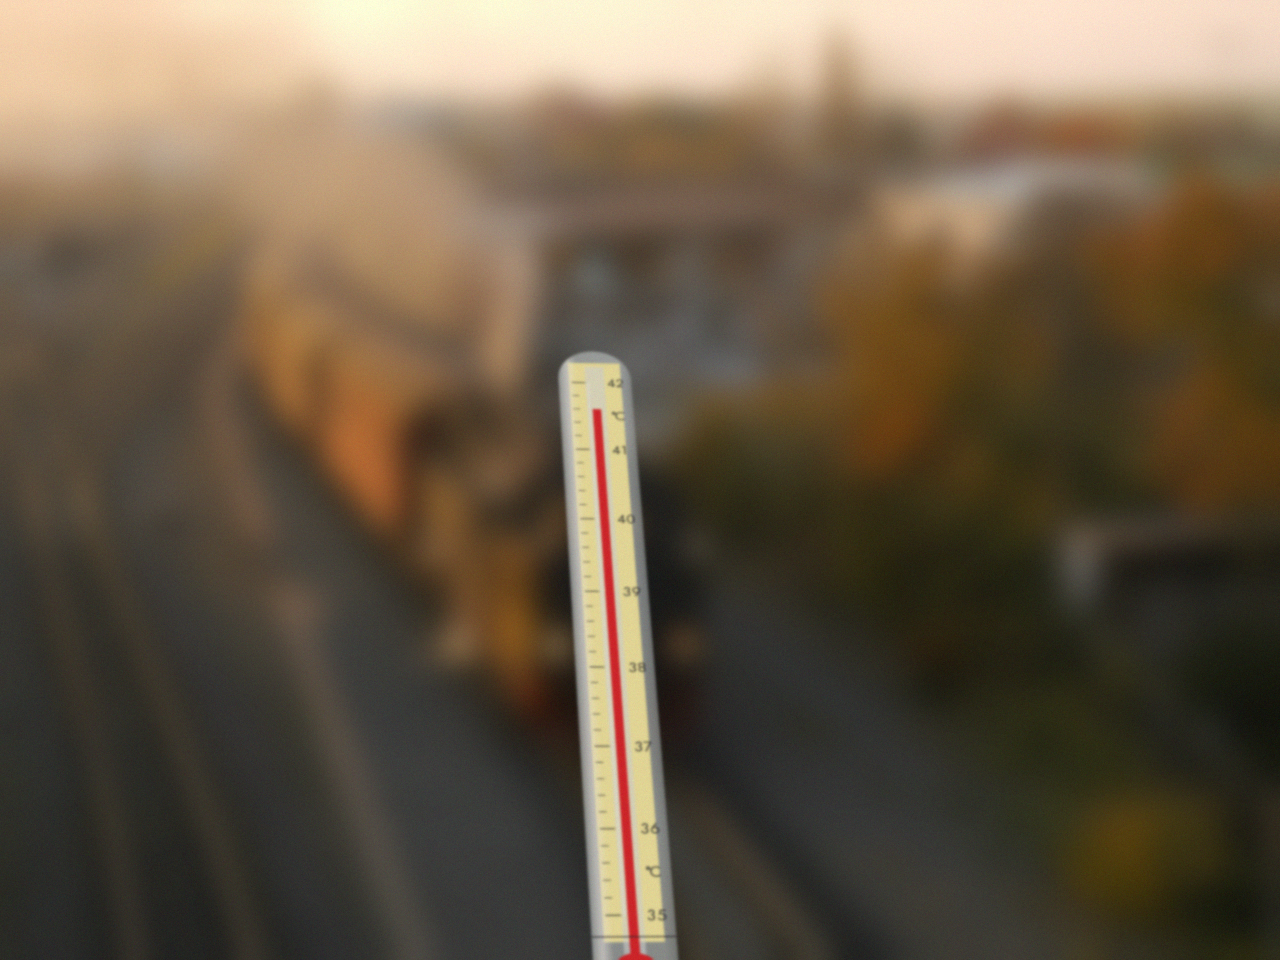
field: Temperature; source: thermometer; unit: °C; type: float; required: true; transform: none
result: 41.6 °C
